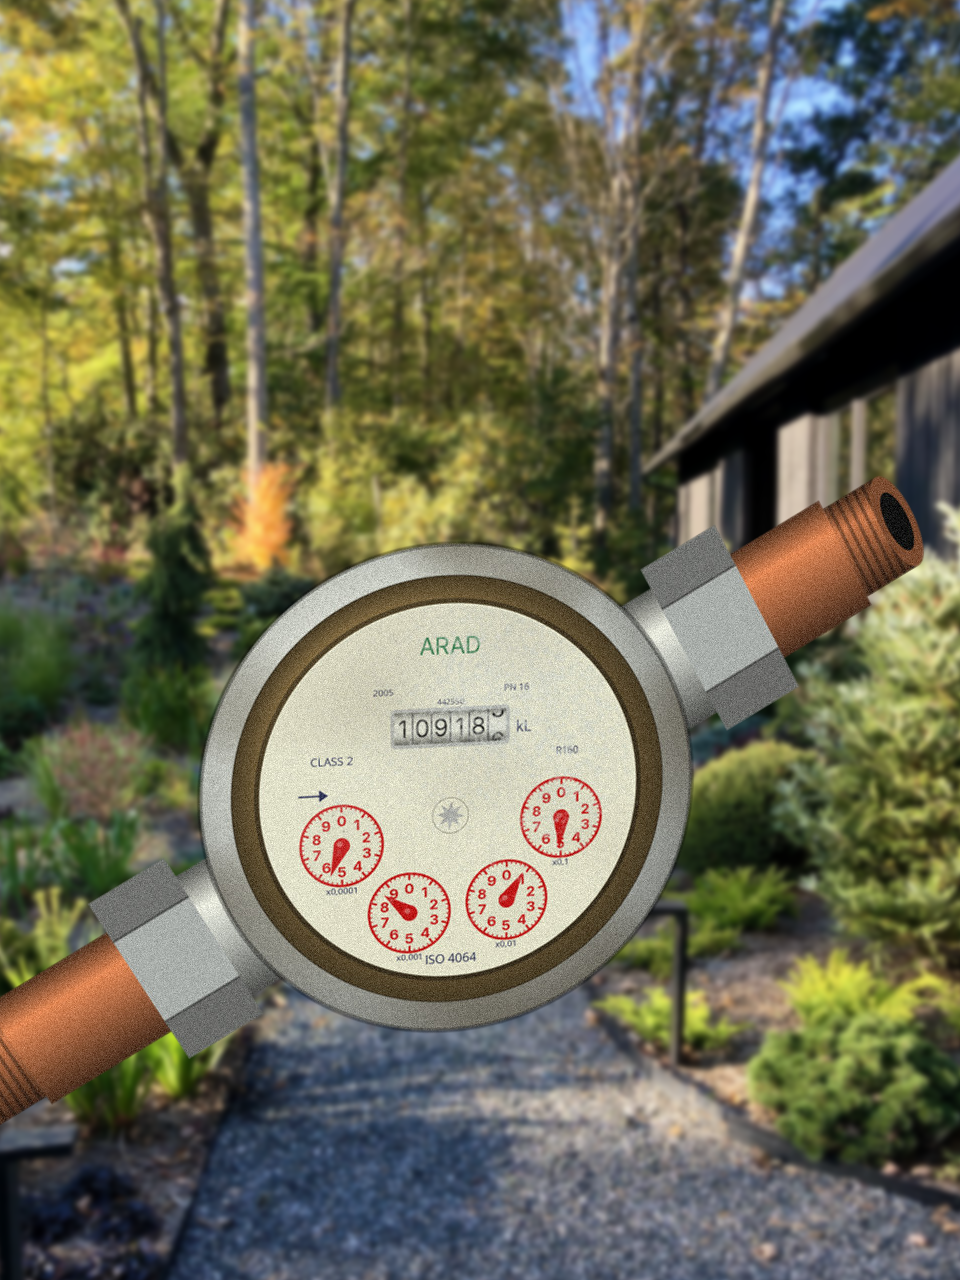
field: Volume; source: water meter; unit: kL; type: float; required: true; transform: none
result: 109185.5085 kL
